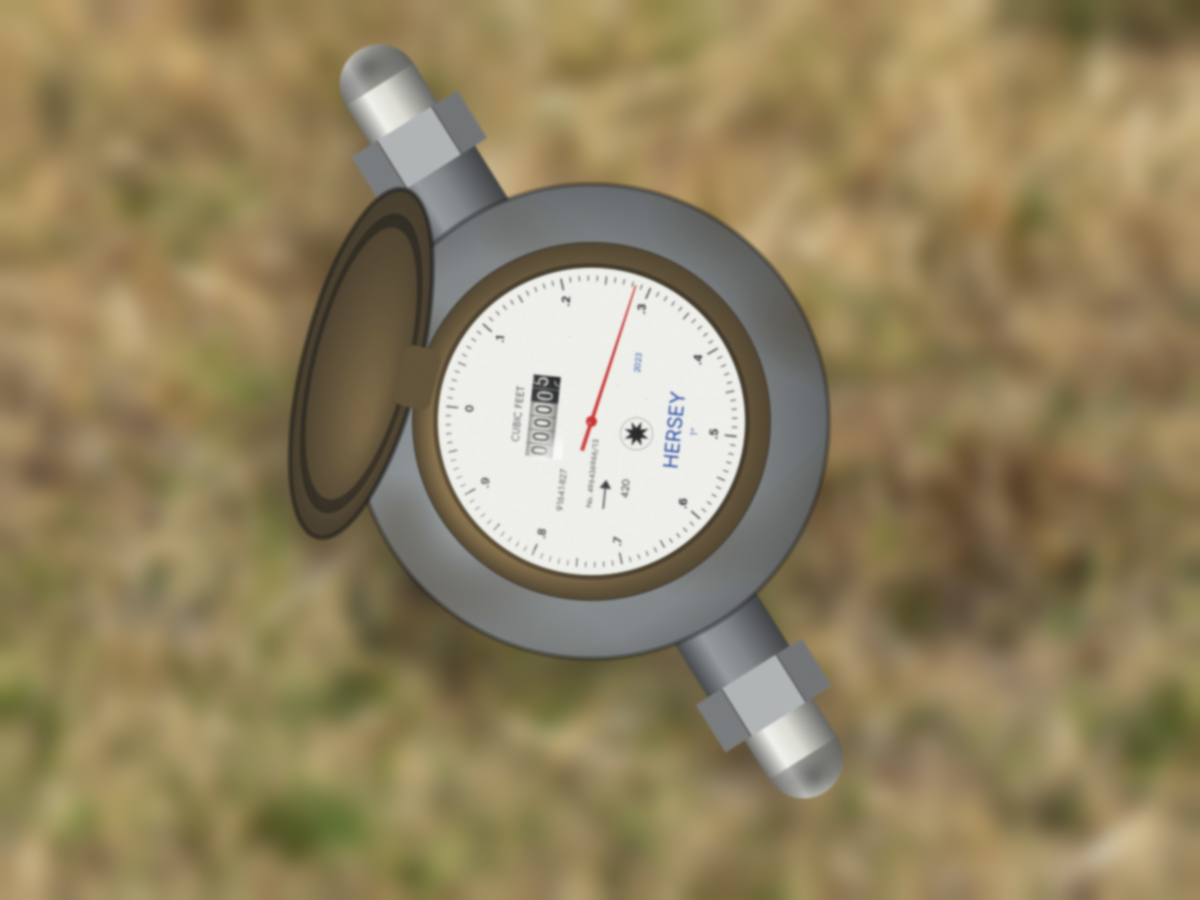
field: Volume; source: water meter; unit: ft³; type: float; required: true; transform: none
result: 5.28 ft³
